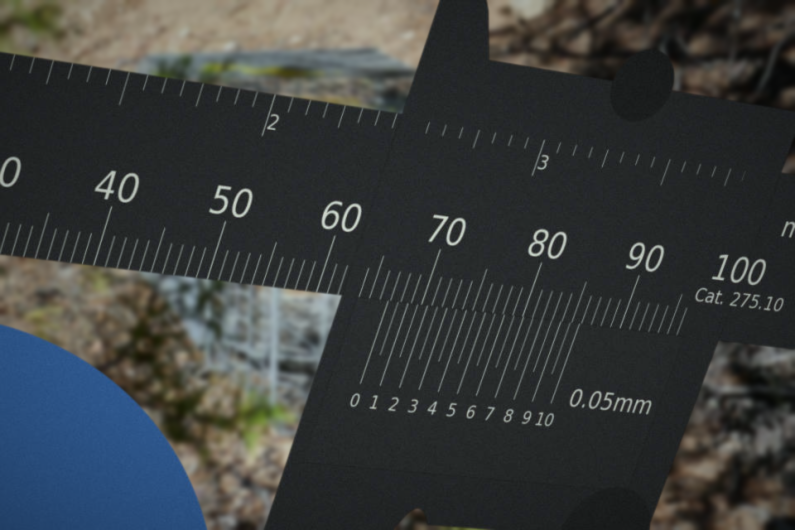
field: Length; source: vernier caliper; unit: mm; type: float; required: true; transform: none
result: 66.8 mm
